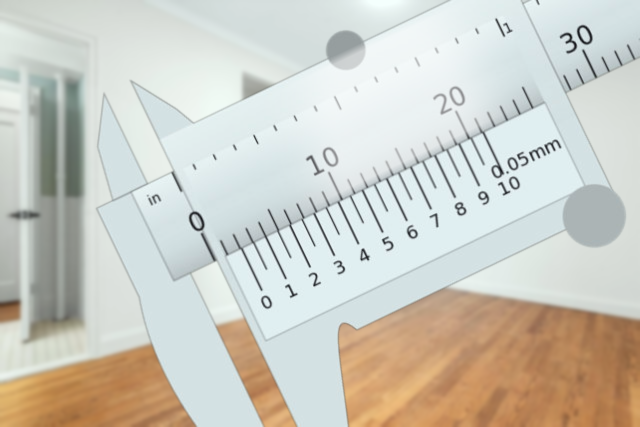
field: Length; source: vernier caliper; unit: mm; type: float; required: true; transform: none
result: 2.1 mm
